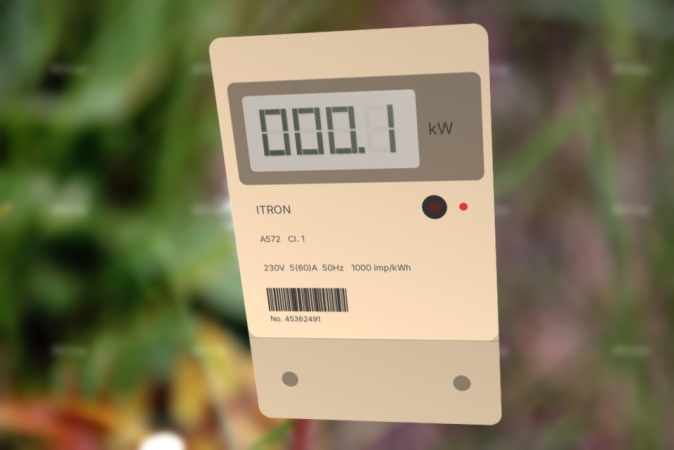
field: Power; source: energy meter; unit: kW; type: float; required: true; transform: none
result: 0.1 kW
